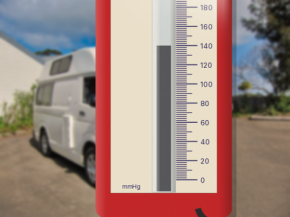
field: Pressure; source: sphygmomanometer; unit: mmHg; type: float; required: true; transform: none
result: 140 mmHg
